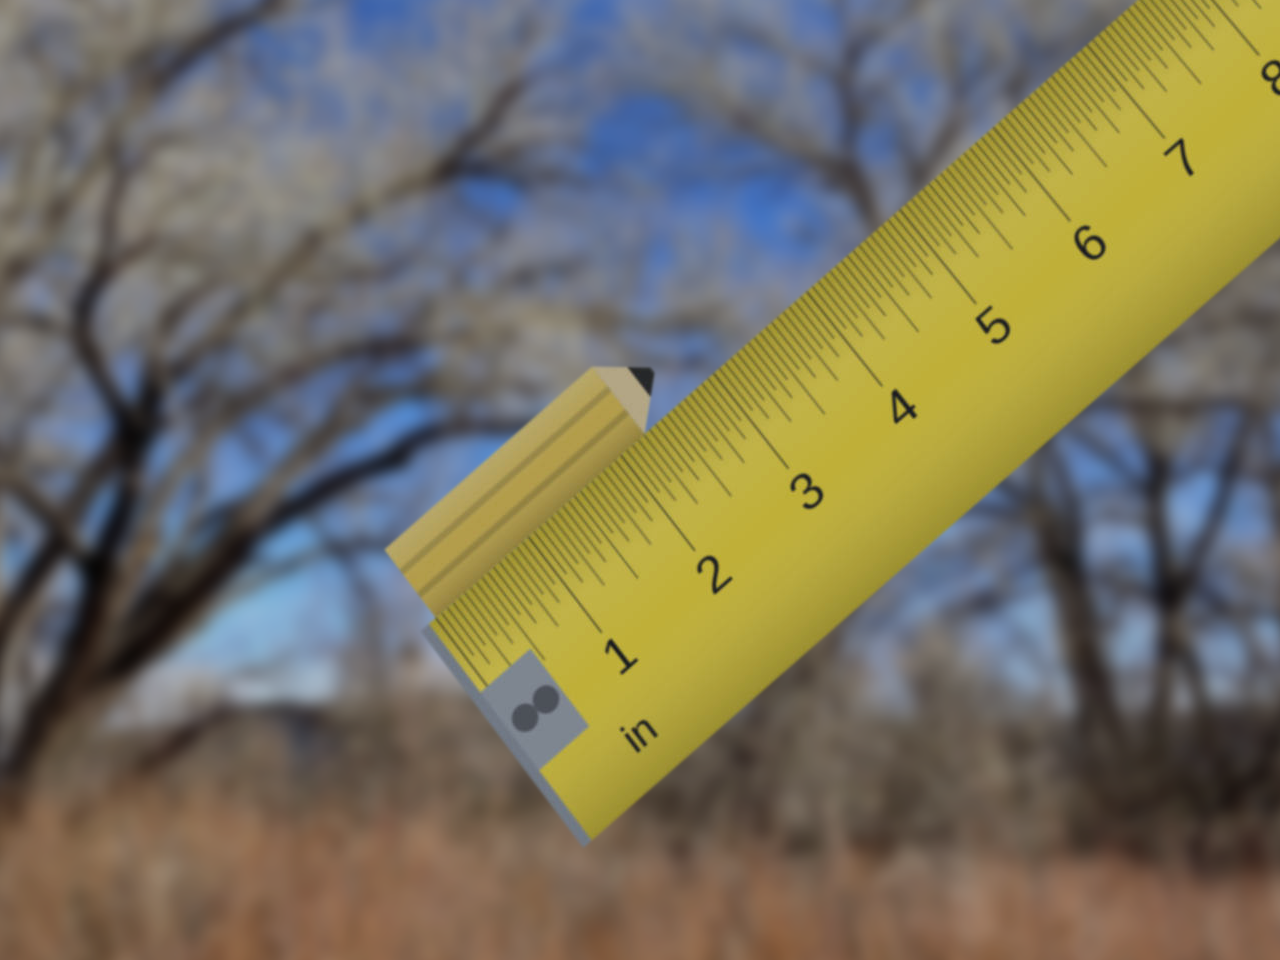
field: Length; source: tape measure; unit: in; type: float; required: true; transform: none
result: 2.625 in
